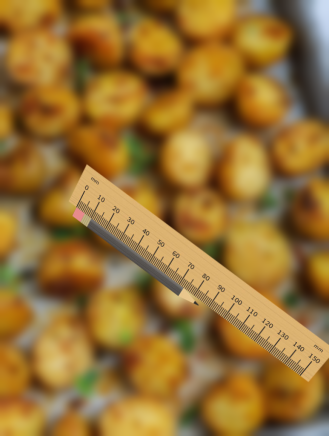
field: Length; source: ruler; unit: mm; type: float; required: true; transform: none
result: 85 mm
